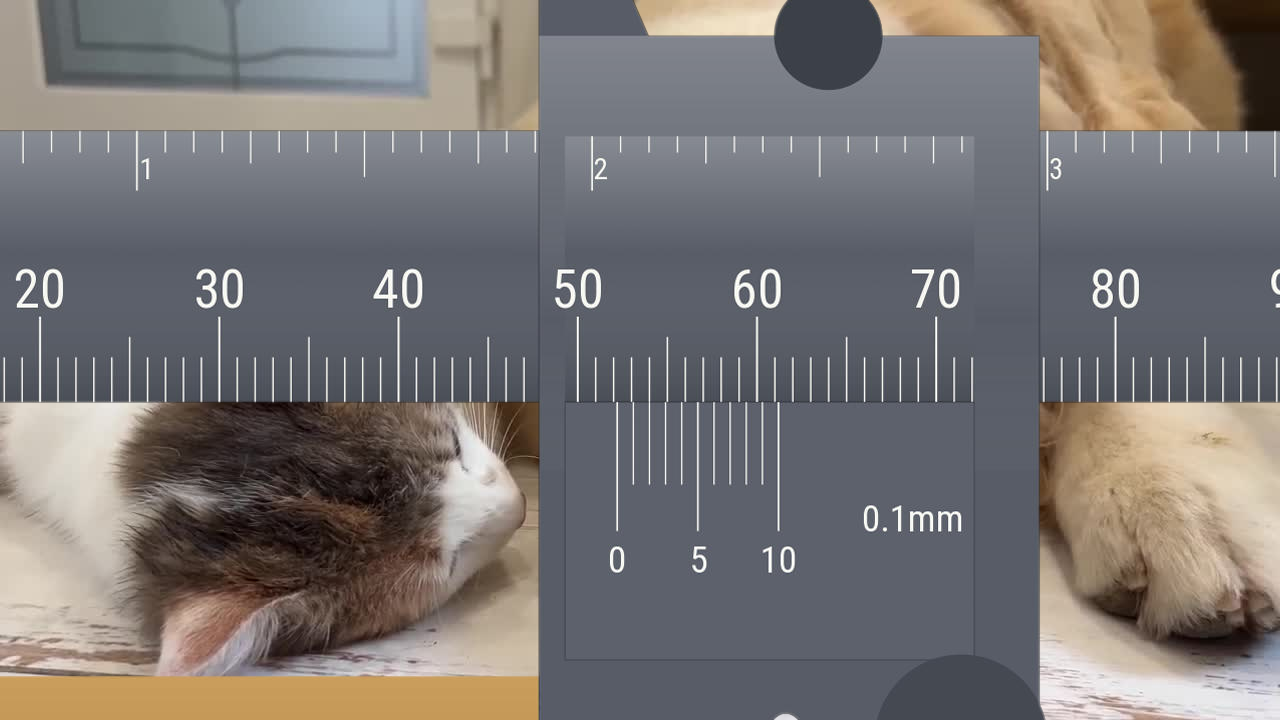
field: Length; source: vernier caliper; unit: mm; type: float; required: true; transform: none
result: 52.2 mm
